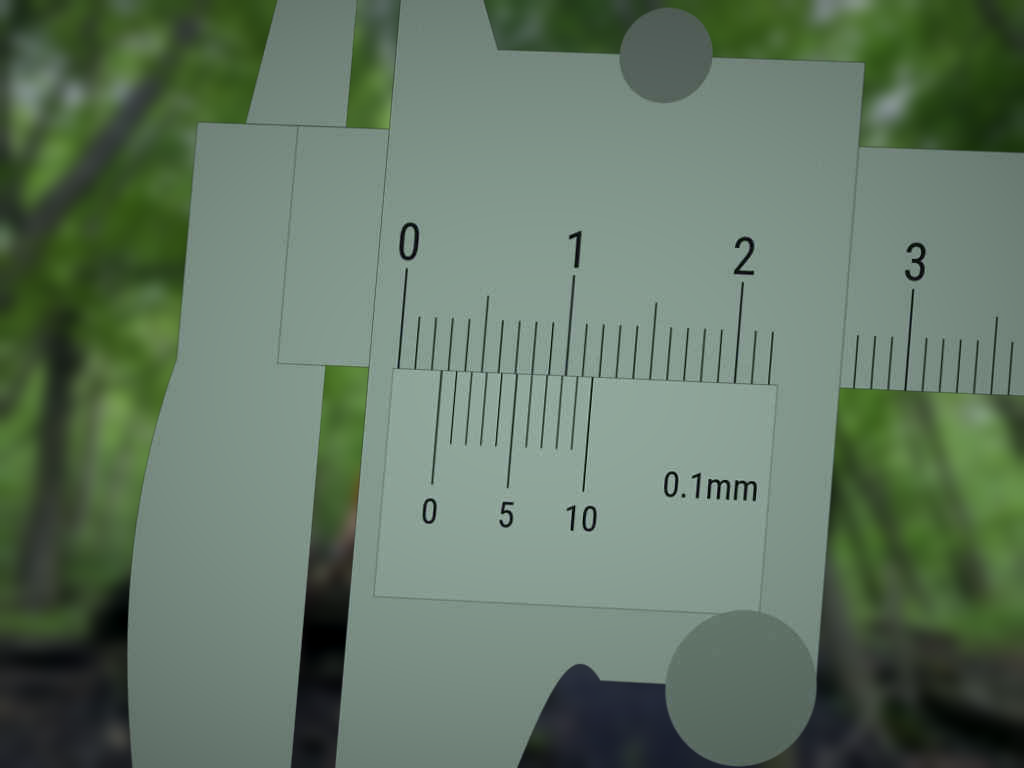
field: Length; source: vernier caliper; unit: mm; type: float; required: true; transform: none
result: 2.6 mm
